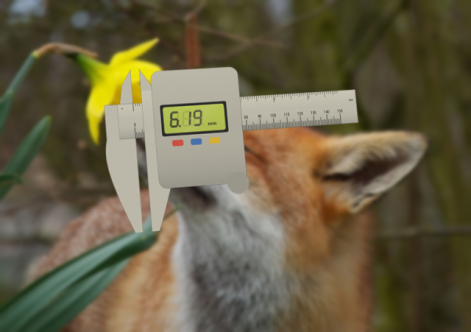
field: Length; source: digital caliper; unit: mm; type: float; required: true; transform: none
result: 6.19 mm
